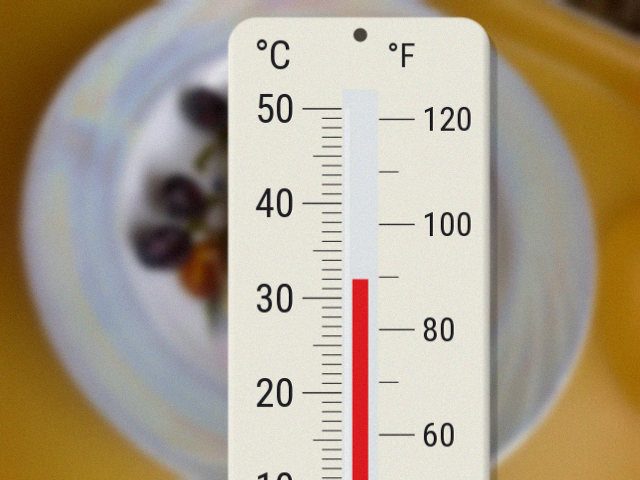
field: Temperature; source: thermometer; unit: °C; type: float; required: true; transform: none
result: 32 °C
